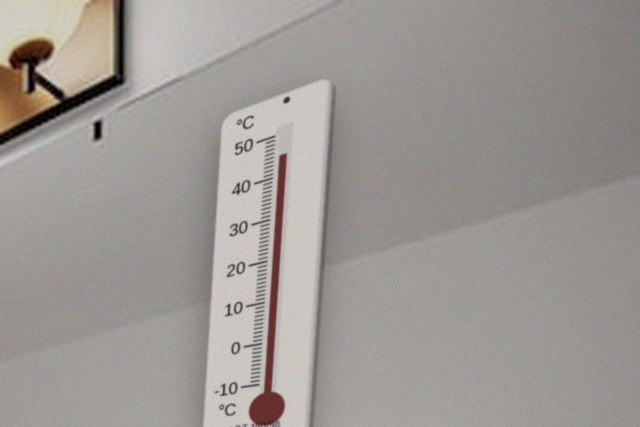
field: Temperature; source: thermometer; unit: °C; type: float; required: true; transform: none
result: 45 °C
